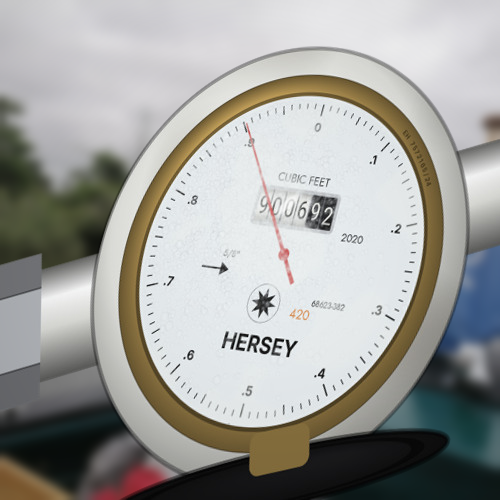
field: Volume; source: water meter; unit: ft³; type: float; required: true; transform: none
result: 900691.90 ft³
